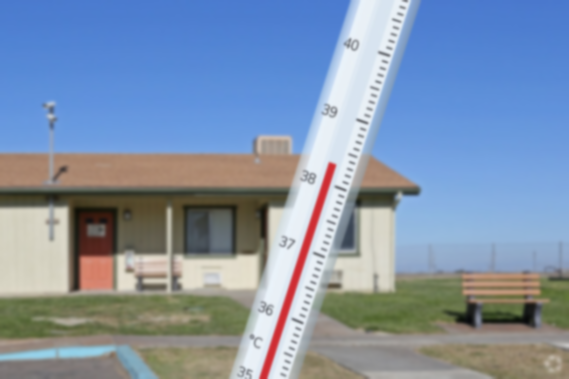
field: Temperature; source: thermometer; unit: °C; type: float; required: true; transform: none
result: 38.3 °C
